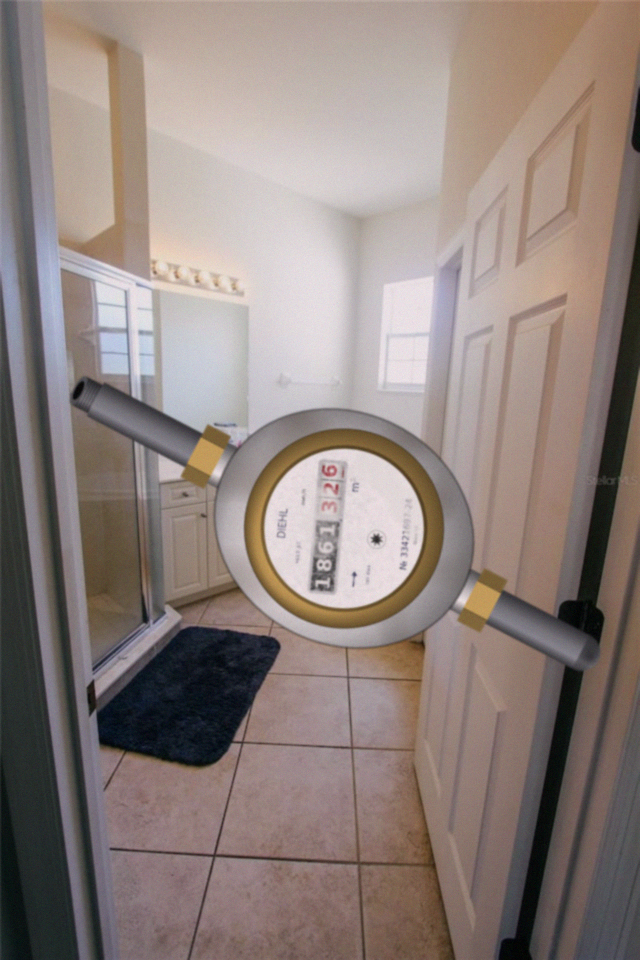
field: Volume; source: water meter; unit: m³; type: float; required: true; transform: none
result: 1861.326 m³
